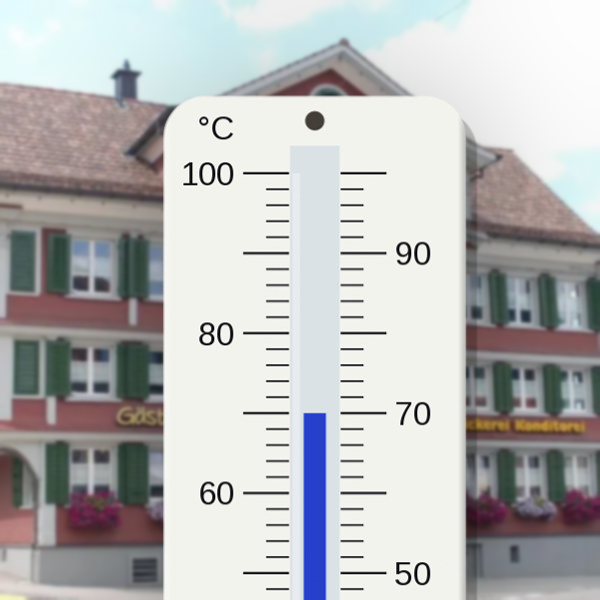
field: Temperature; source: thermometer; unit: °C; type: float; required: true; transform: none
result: 70 °C
